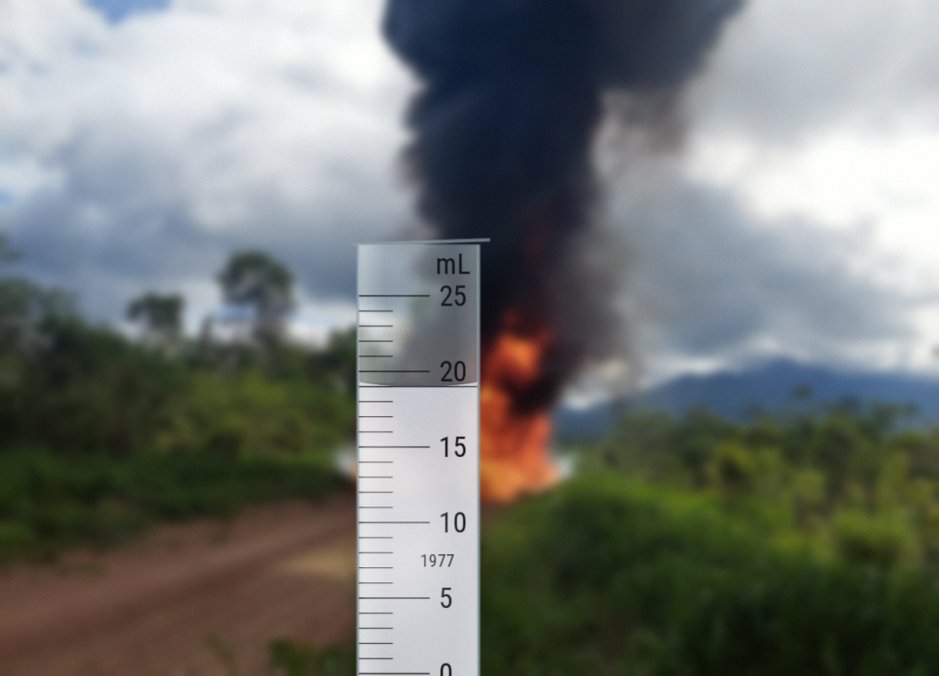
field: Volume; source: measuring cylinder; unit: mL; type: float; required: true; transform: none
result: 19 mL
